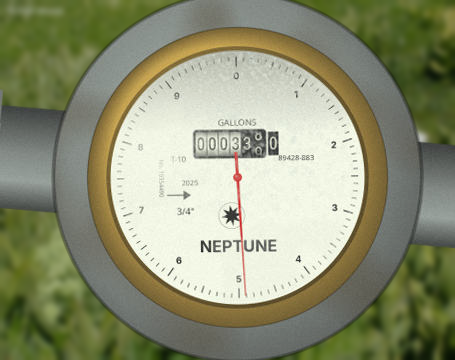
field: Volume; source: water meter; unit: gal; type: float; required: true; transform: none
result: 3384.9 gal
